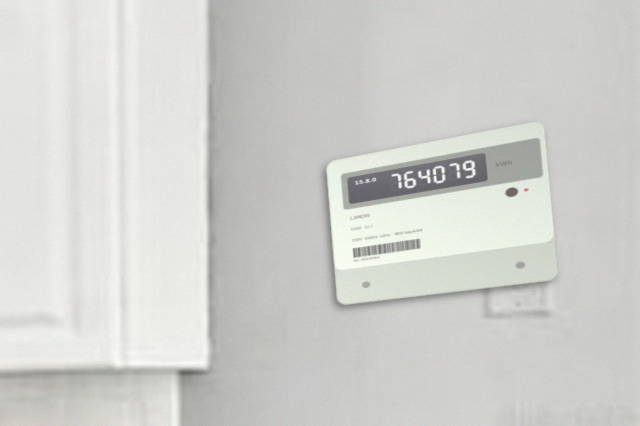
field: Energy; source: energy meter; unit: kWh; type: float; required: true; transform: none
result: 764079 kWh
